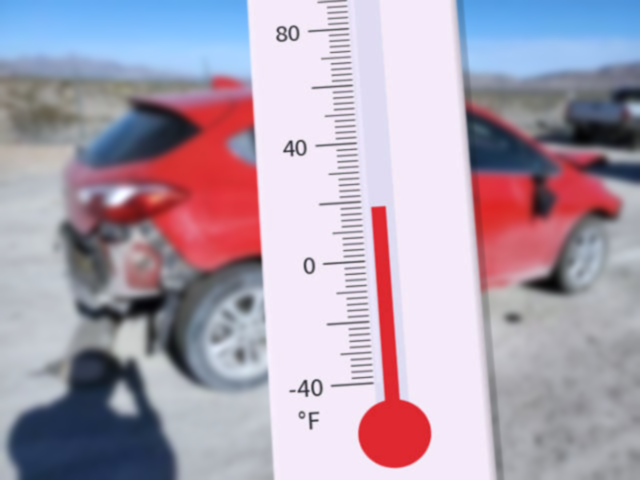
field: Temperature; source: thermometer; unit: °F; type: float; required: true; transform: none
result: 18 °F
